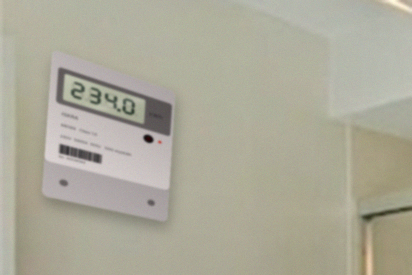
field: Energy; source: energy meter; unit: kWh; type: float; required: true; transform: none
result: 234.0 kWh
